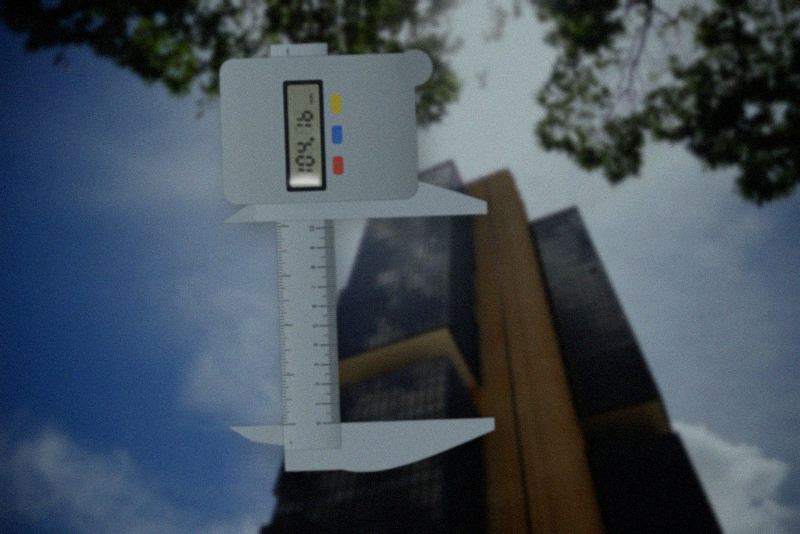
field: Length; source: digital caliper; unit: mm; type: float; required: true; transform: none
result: 104.16 mm
